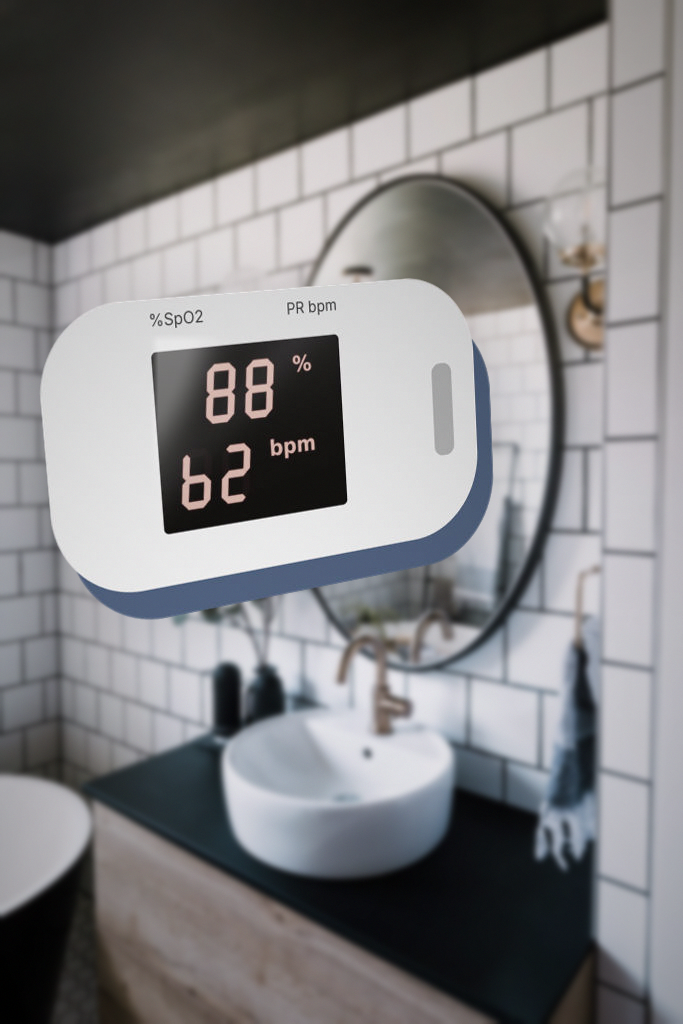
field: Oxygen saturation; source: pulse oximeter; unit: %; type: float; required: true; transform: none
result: 88 %
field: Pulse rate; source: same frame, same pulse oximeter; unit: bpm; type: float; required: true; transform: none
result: 62 bpm
